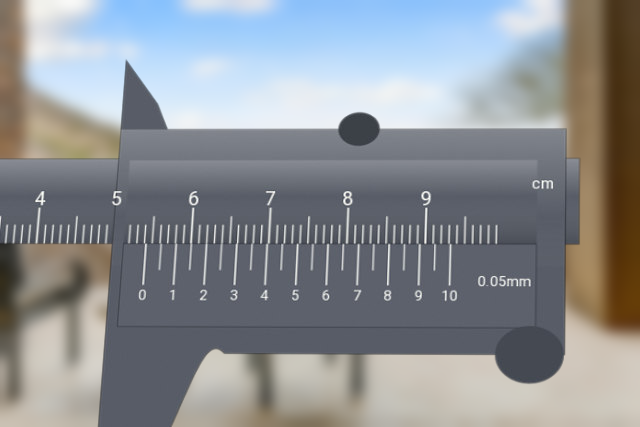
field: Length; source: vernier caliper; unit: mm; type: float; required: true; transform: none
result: 54.2 mm
